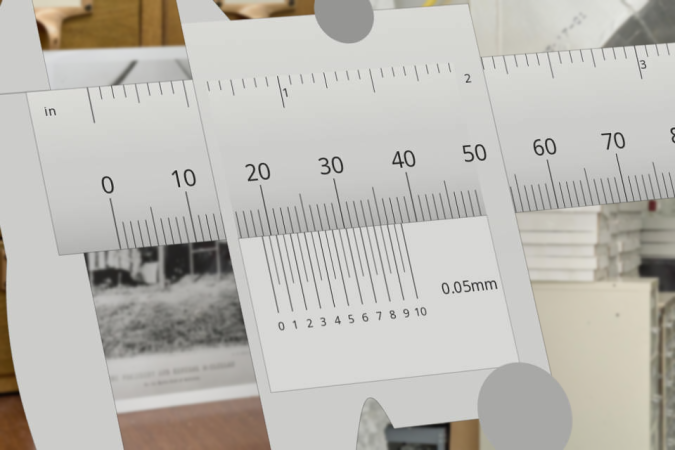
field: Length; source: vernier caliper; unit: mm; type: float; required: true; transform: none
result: 18.8 mm
